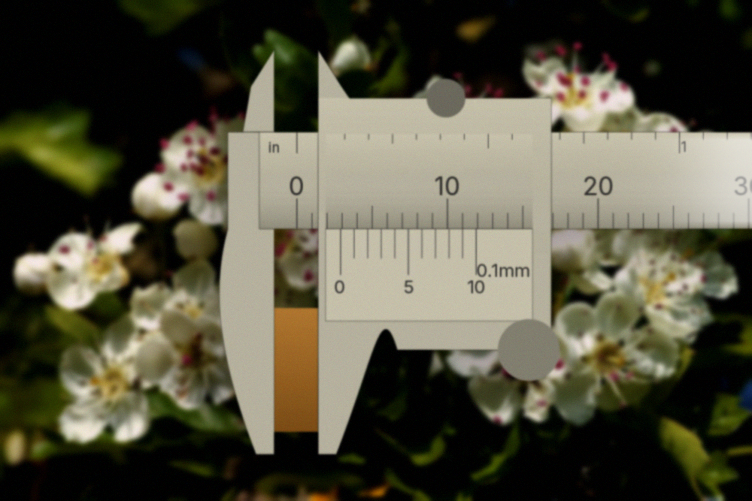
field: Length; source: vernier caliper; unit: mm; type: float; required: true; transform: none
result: 2.9 mm
